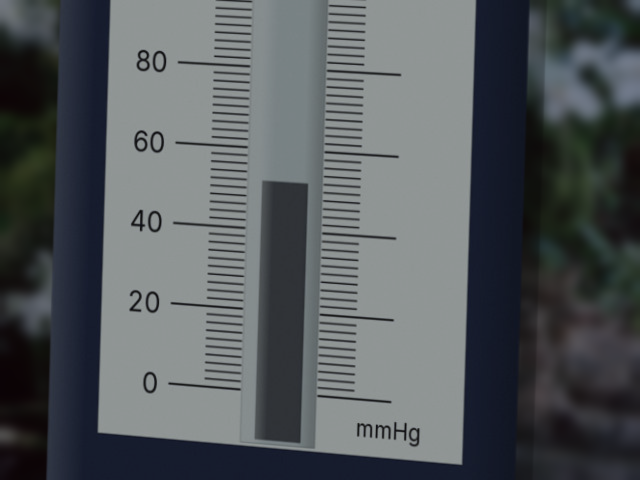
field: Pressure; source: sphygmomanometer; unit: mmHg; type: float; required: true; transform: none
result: 52 mmHg
